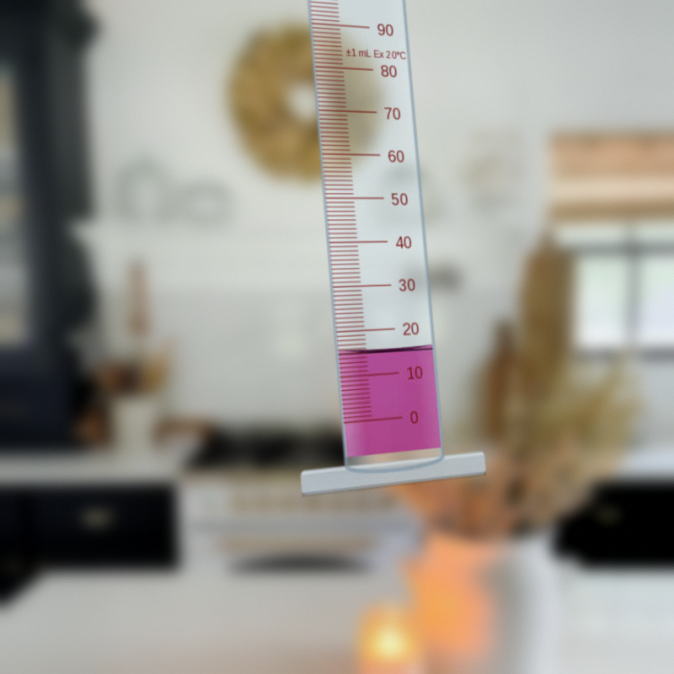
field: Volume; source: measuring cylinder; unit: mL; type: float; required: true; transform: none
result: 15 mL
